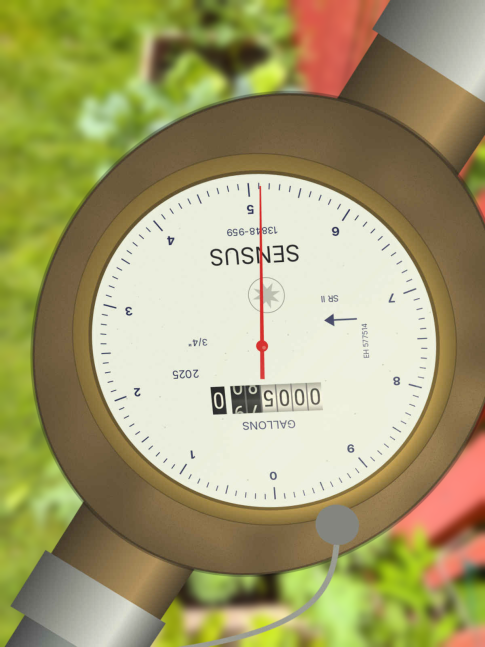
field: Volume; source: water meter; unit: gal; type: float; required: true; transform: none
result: 5795.1 gal
